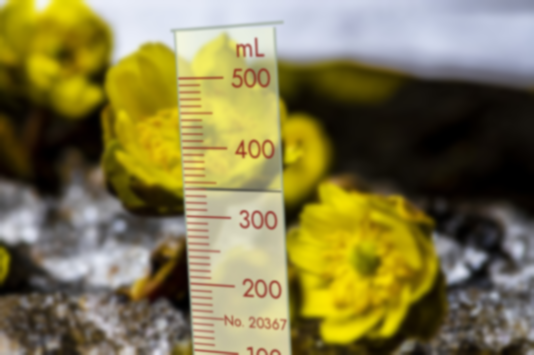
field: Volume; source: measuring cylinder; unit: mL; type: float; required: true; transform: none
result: 340 mL
